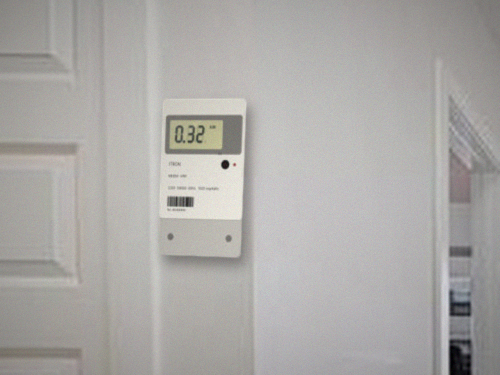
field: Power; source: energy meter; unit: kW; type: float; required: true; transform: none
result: 0.32 kW
